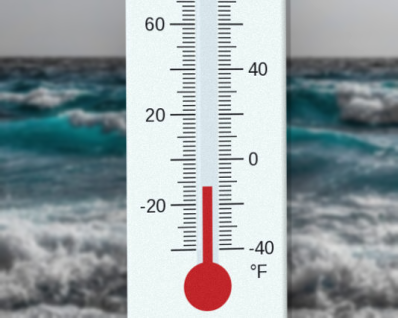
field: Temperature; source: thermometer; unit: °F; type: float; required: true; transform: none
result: -12 °F
